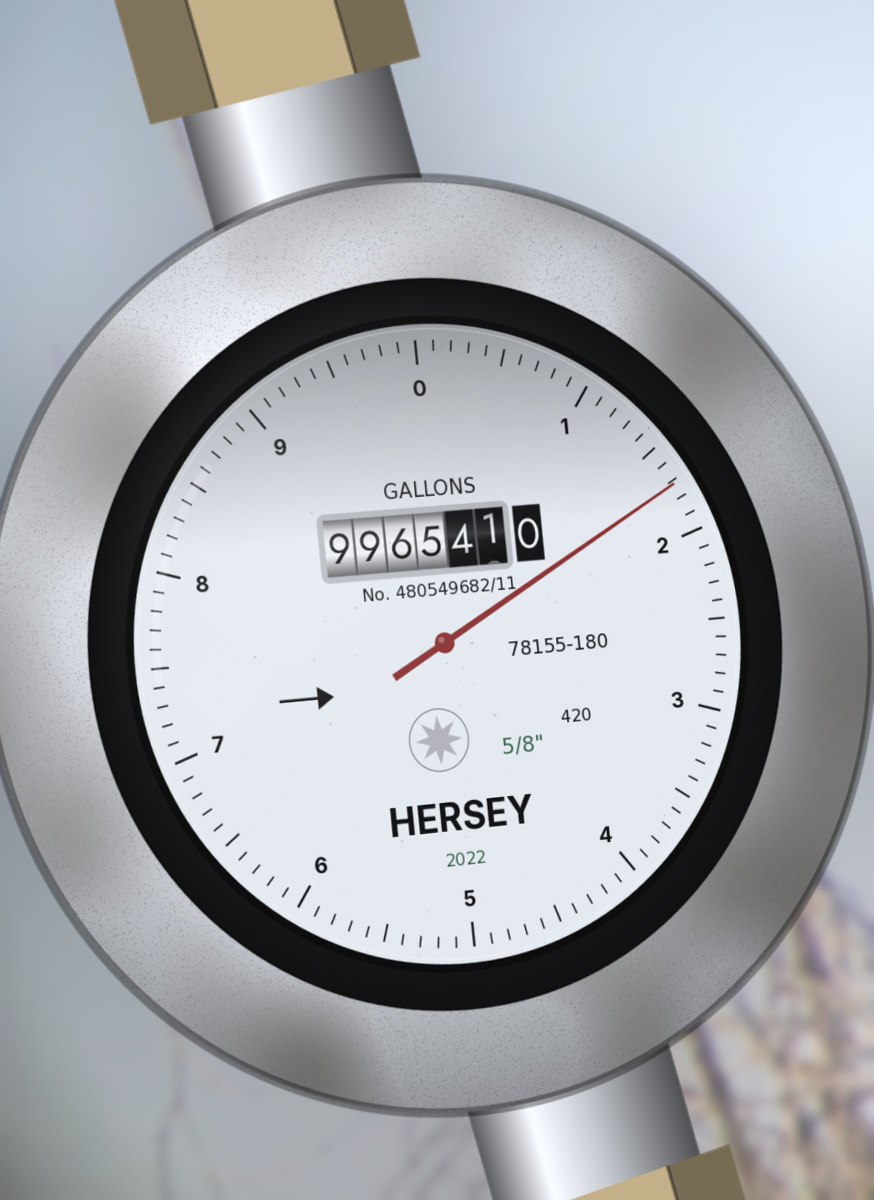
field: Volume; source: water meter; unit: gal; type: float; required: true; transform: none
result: 9965411.7 gal
